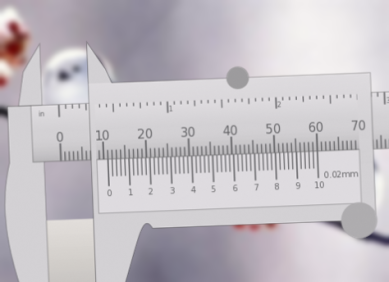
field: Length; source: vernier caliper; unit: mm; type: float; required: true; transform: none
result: 11.0 mm
